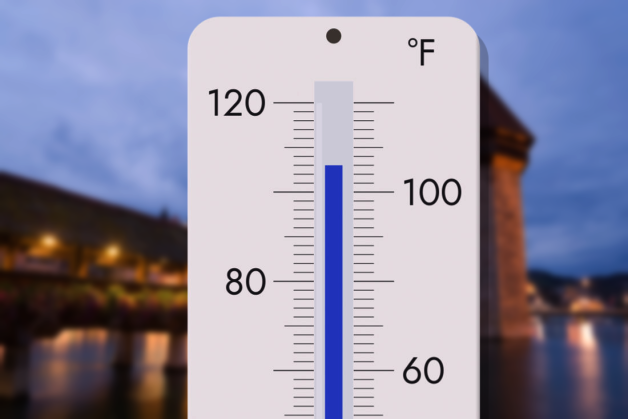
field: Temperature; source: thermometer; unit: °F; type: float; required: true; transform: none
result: 106 °F
